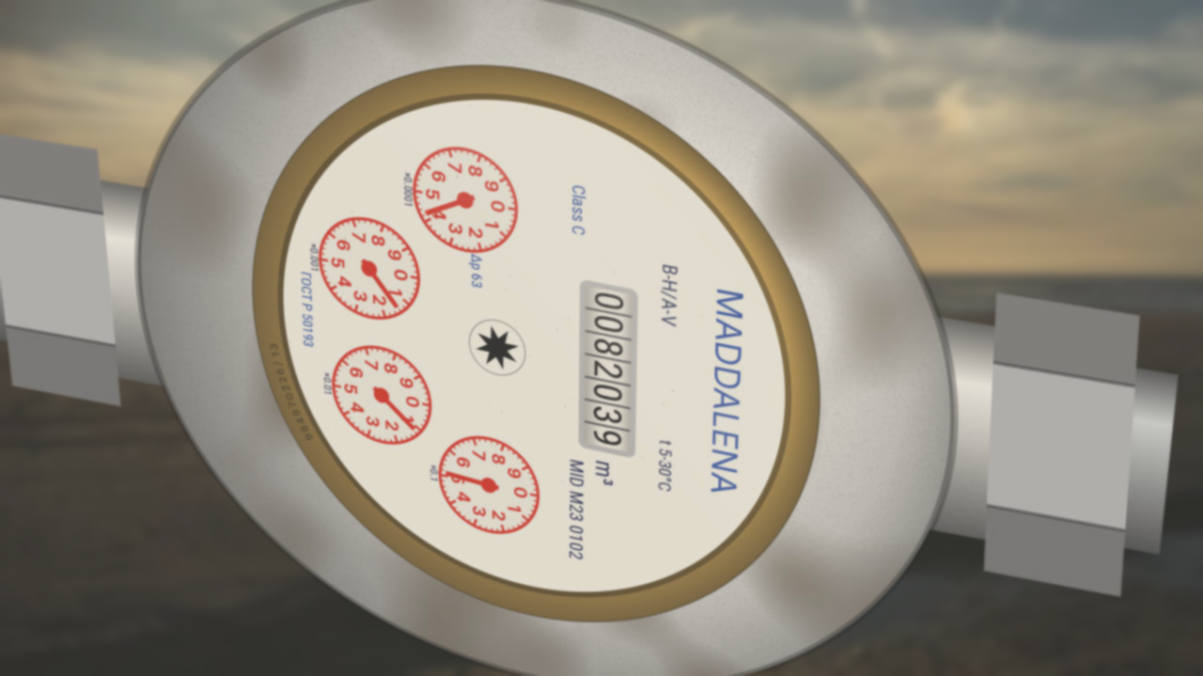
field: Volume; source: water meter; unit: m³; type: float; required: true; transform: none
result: 82039.5114 m³
